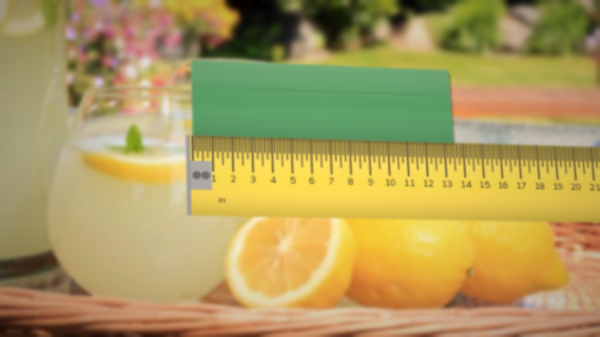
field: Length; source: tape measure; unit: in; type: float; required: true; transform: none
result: 13.5 in
